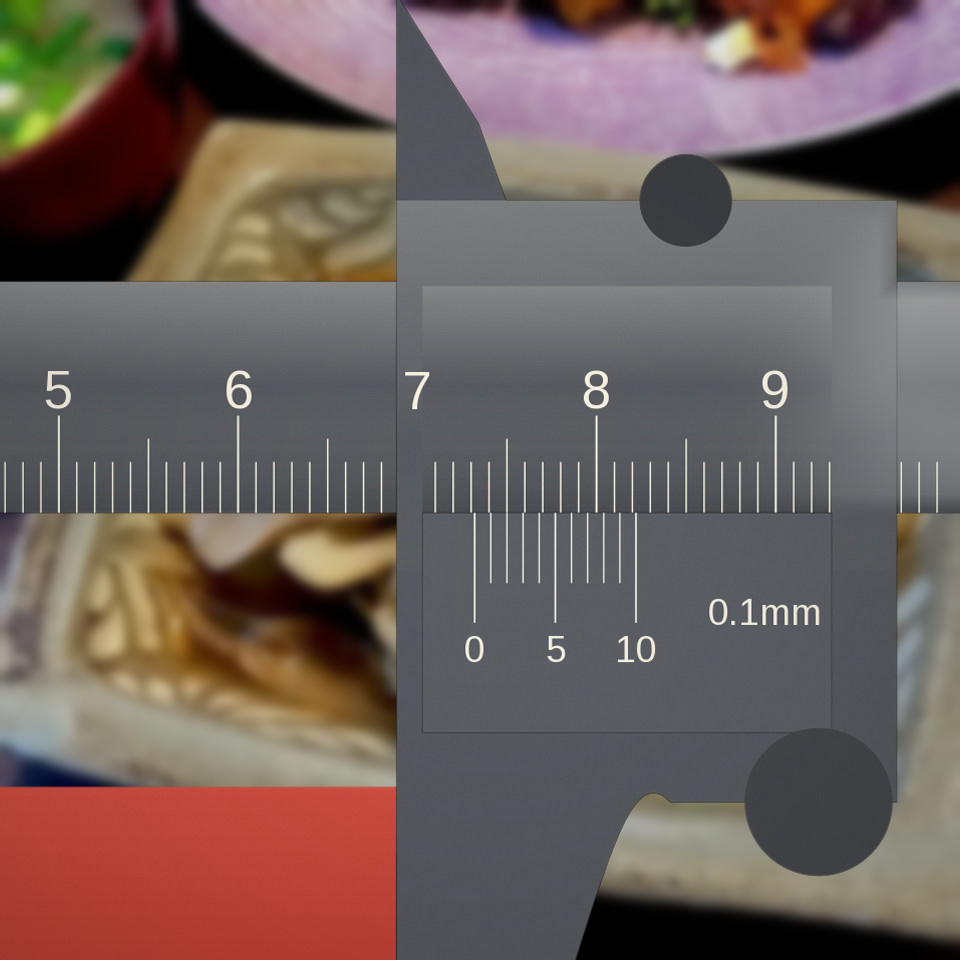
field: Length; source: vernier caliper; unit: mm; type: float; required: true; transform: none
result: 73.2 mm
